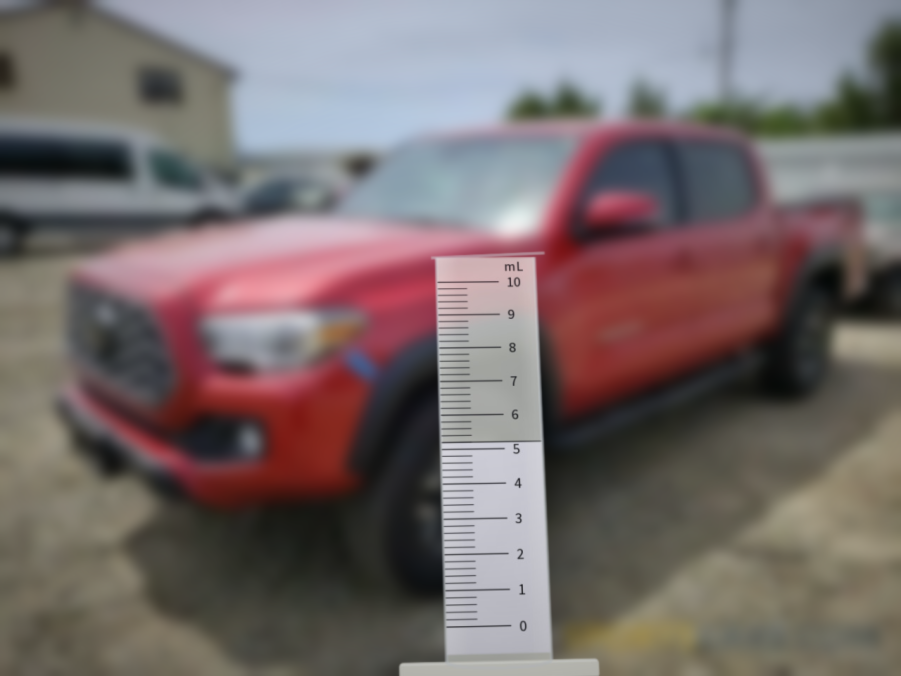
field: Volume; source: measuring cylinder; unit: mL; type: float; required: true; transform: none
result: 5.2 mL
